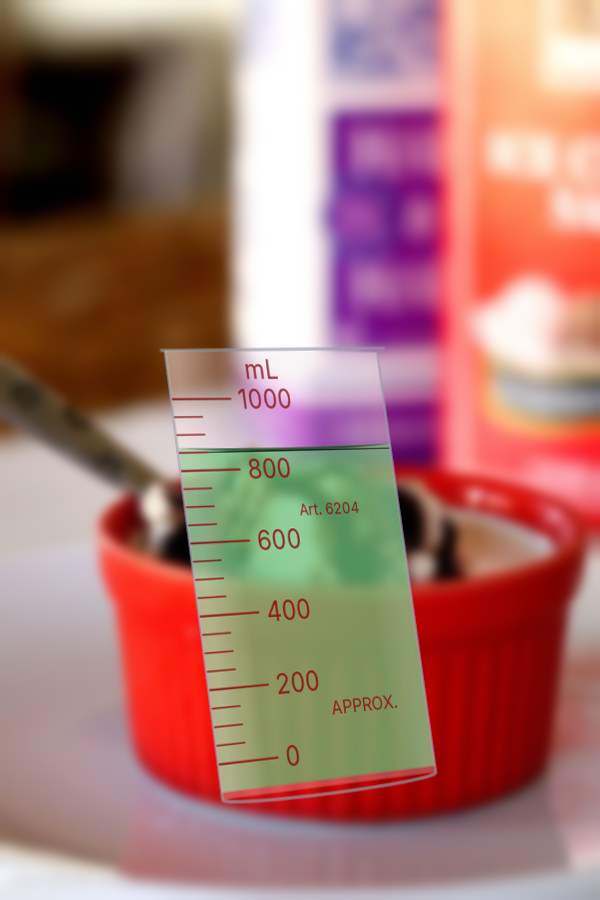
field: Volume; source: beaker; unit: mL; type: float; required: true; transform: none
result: 850 mL
